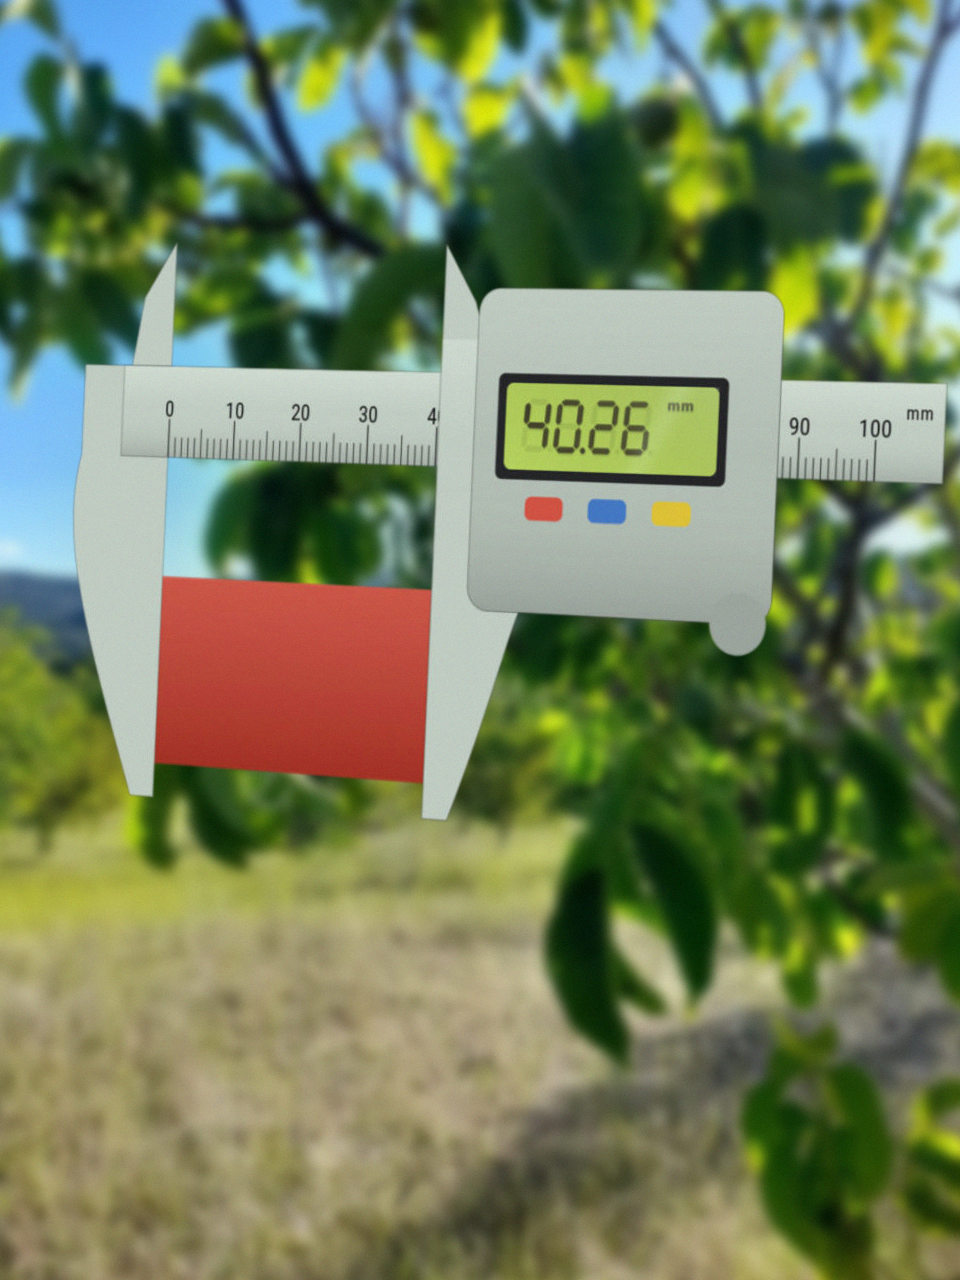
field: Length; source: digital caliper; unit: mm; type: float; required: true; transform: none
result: 40.26 mm
